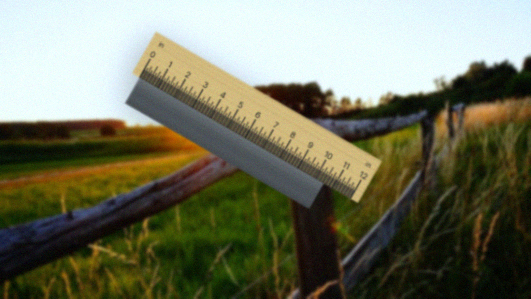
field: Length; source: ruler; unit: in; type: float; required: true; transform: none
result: 10.5 in
